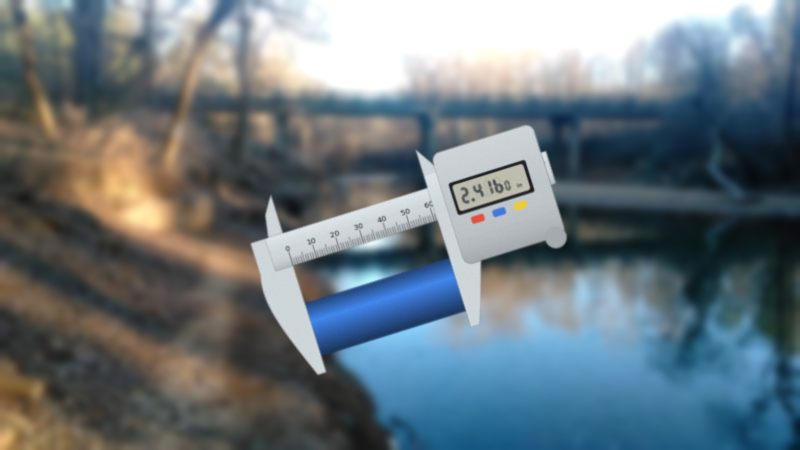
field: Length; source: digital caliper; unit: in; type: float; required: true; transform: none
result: 2.4160 in
